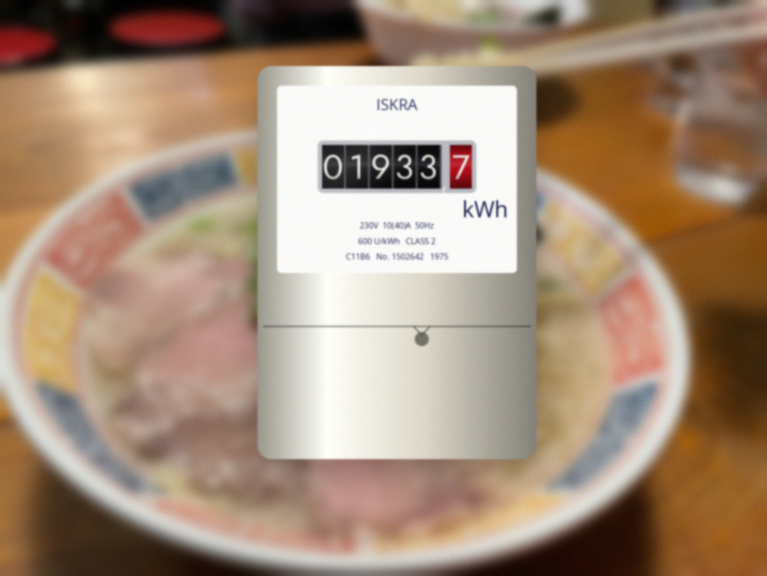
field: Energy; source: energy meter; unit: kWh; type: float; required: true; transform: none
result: 1933.7 kWh
